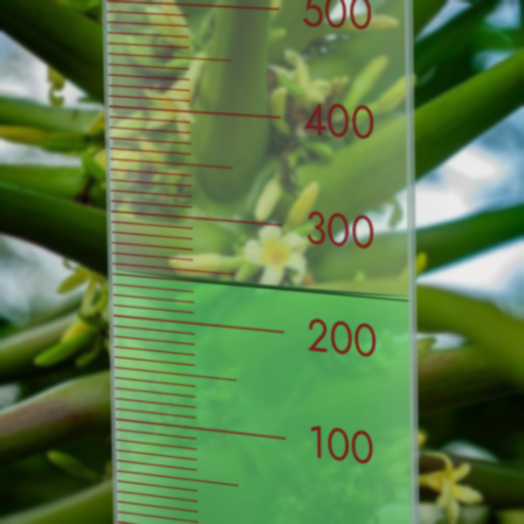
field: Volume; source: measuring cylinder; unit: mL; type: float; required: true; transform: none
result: 240 mL
